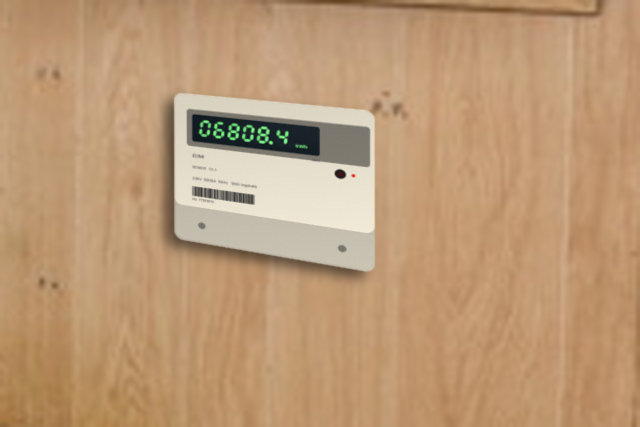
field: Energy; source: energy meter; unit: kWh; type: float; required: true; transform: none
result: 6808.4 kWh
